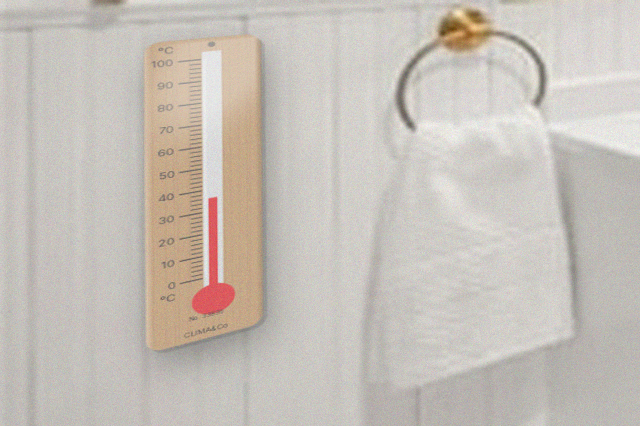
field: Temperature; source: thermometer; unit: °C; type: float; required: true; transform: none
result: 36 °C
